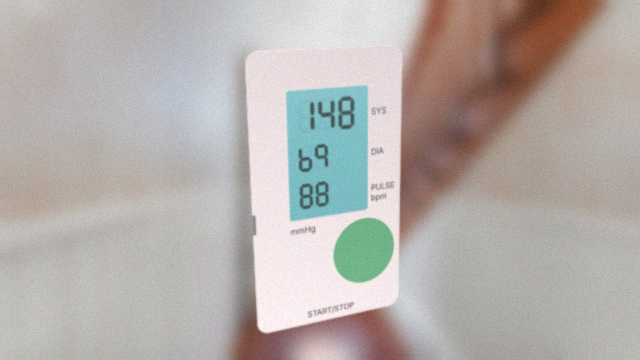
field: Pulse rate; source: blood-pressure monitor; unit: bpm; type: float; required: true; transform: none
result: 88 bpm
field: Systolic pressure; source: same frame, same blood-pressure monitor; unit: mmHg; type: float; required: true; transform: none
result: 148 mmHg
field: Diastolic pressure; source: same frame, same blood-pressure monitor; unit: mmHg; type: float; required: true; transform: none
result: 69 mmHg
